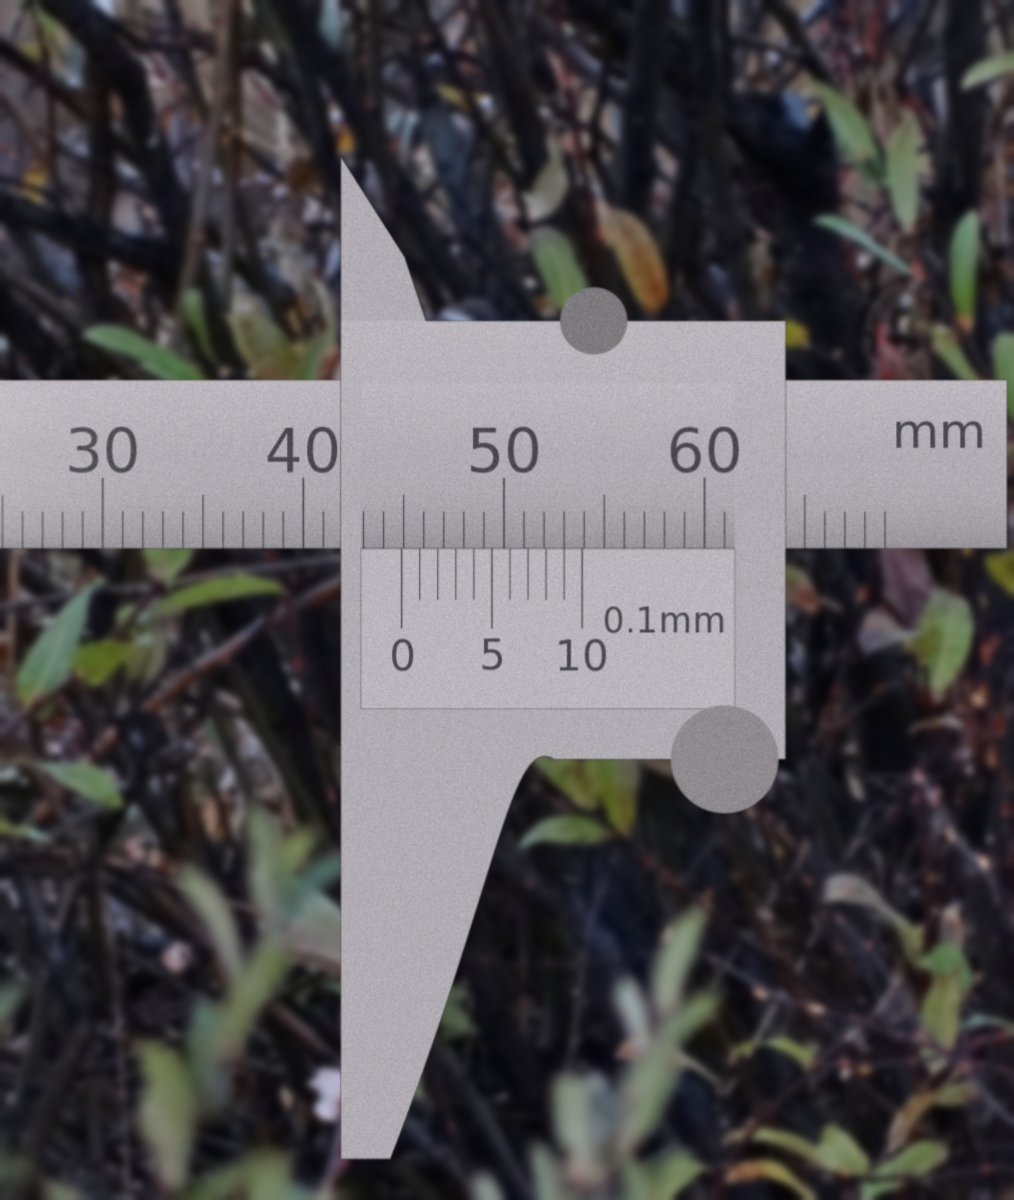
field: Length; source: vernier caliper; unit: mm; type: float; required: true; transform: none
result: 44.9 mm
